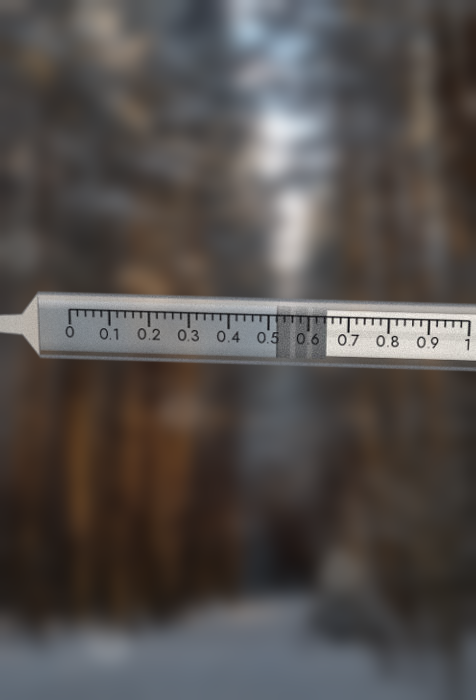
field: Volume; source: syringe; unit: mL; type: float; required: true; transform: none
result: 0.52 mL
